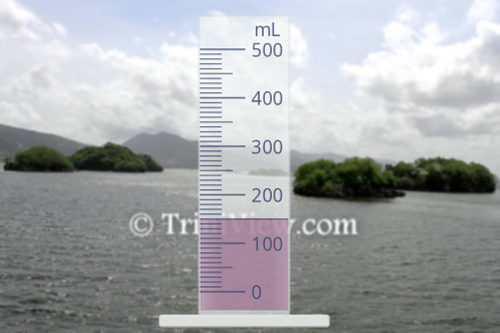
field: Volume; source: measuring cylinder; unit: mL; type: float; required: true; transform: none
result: 150 mL
